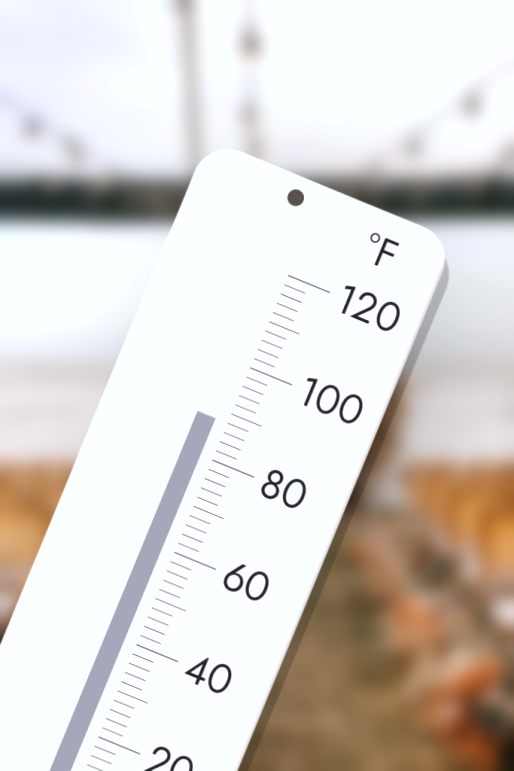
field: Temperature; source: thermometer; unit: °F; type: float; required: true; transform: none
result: 88 °F
